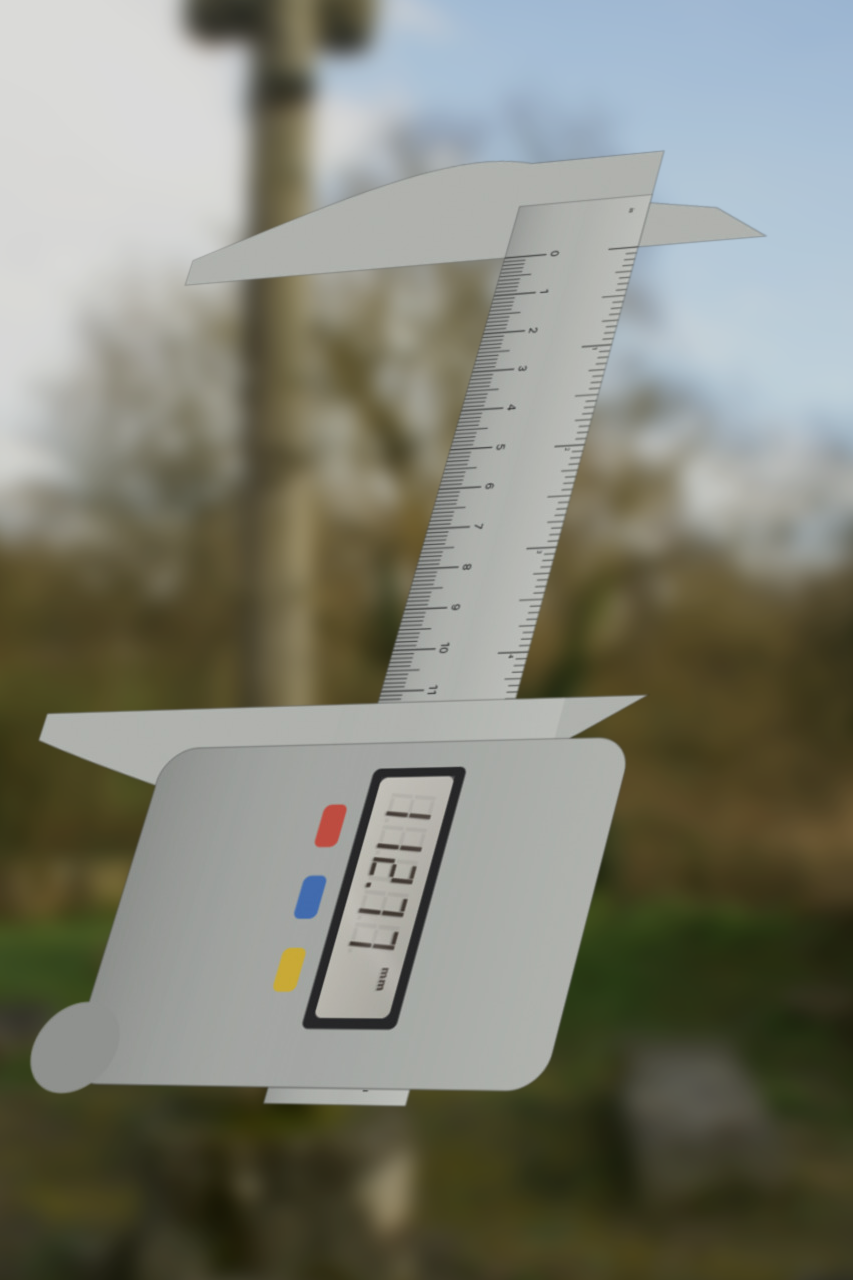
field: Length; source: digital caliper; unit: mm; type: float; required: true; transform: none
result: 112.77 mm
